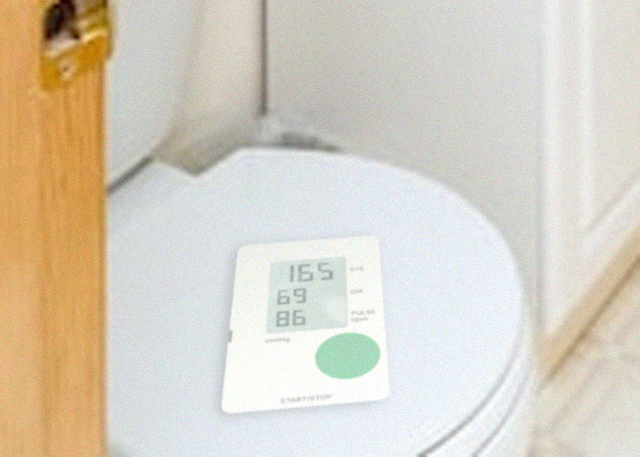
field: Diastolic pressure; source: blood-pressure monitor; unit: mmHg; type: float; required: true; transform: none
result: 69 mmHg
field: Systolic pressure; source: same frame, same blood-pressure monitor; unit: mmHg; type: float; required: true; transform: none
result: 165 mmHg
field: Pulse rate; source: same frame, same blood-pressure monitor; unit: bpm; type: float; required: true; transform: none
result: 86 bpm
